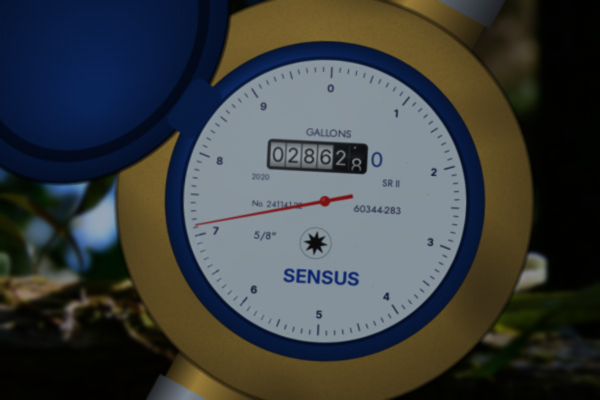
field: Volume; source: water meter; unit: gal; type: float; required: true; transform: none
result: 286277.1 gal
